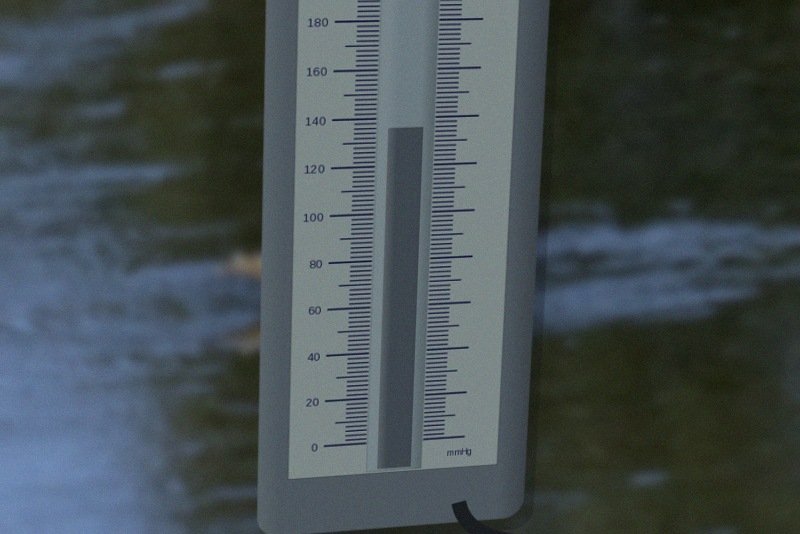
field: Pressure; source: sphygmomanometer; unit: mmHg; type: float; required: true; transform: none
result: 136 mmHg
